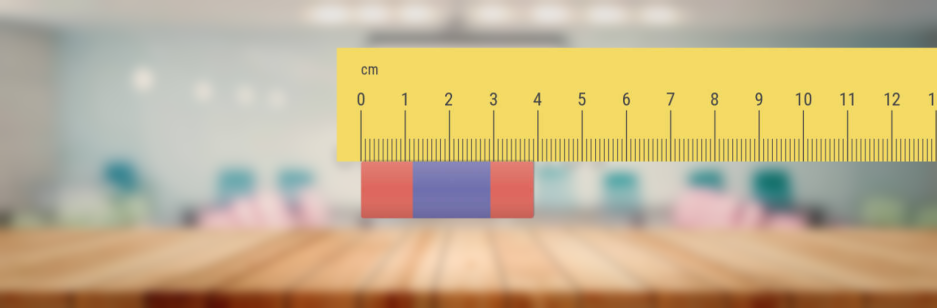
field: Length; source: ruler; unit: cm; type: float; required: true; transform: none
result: 3.9 cm
